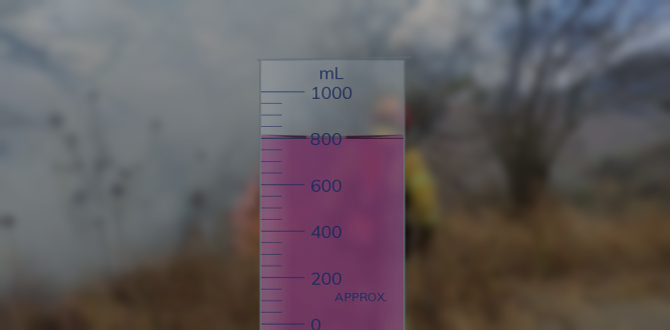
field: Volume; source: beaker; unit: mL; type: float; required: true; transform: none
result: 800 mL
